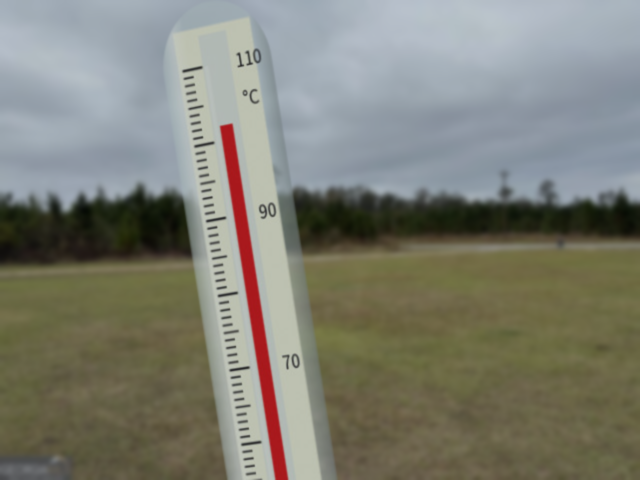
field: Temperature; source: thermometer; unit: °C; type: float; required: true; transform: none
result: 102 °C
